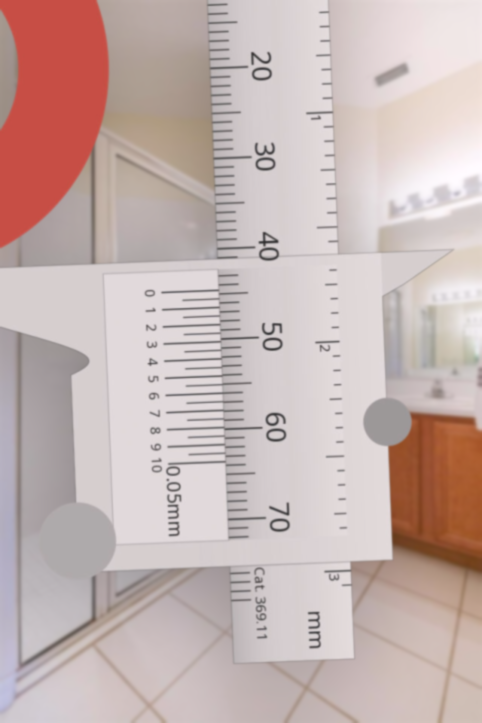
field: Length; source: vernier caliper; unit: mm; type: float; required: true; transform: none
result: 44.6 mm
